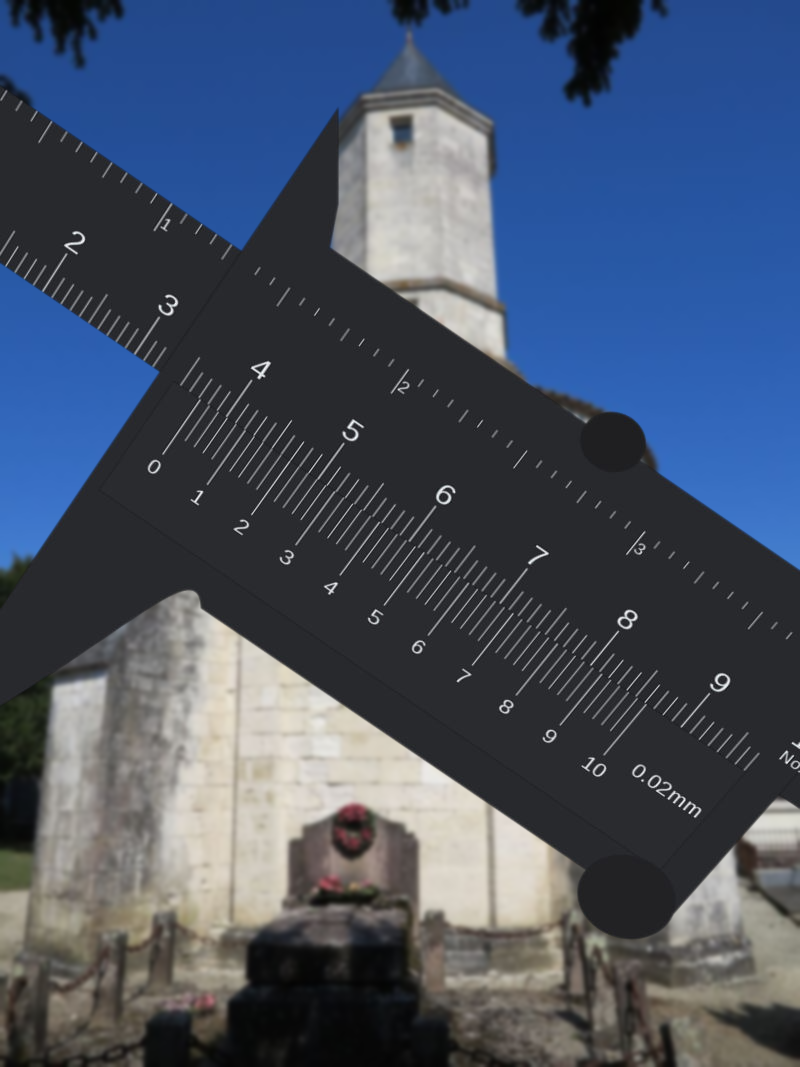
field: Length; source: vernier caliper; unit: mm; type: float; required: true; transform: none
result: 37.2 mm
